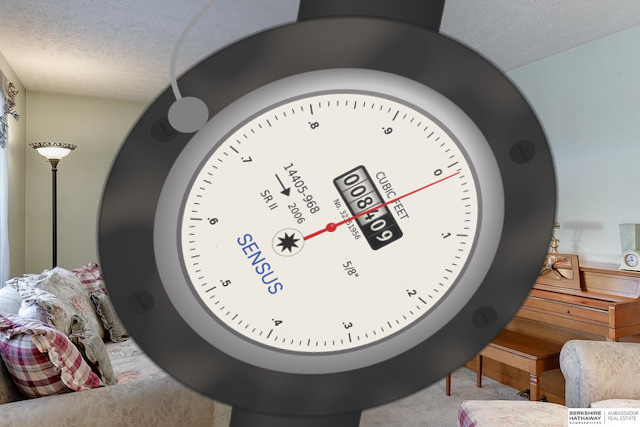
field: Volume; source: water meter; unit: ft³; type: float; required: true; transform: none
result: 8409.01 ft³
